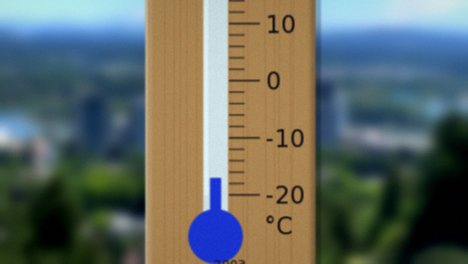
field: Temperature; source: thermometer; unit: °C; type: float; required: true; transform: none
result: -17 °C
